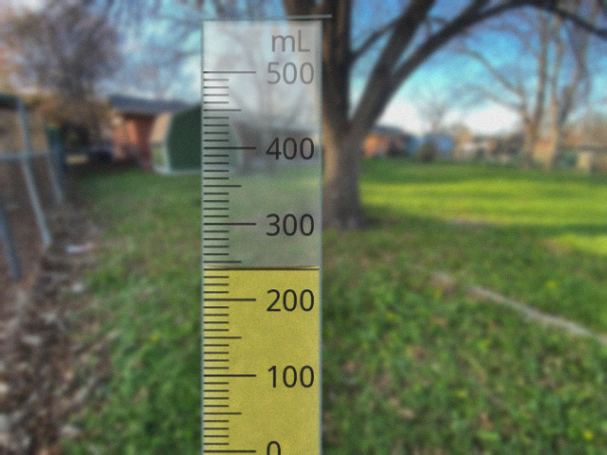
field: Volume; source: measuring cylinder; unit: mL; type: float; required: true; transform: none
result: 240 mL
